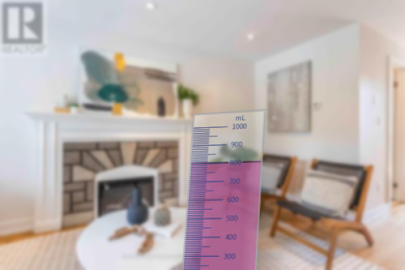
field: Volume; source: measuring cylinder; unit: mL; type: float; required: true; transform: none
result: 800 mL
